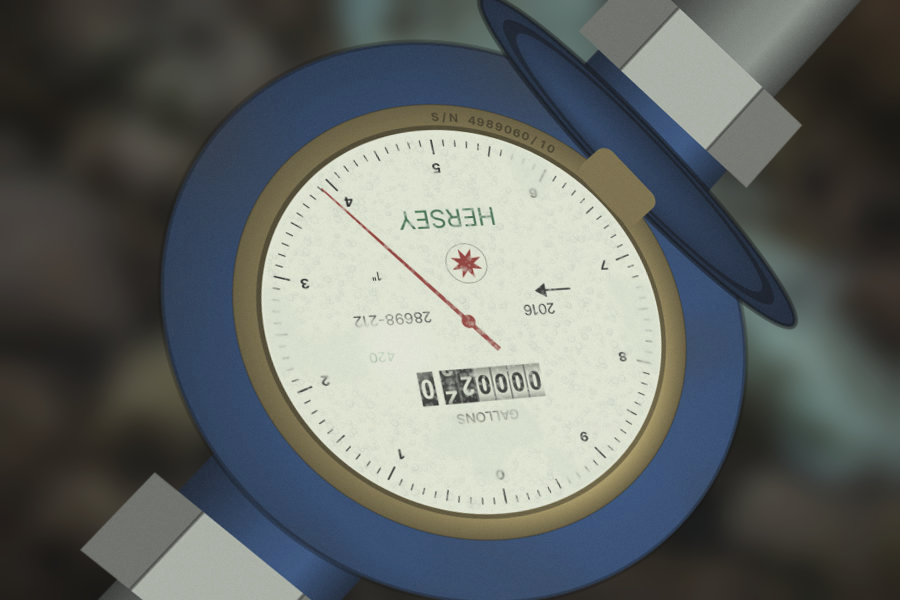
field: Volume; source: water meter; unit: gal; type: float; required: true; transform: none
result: 223.9 gal
